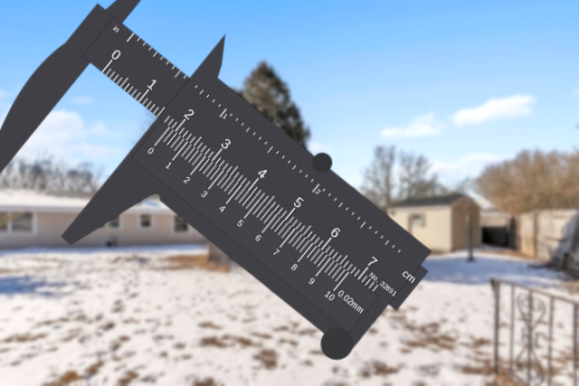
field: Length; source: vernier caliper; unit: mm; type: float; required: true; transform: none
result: 18.5 mm
